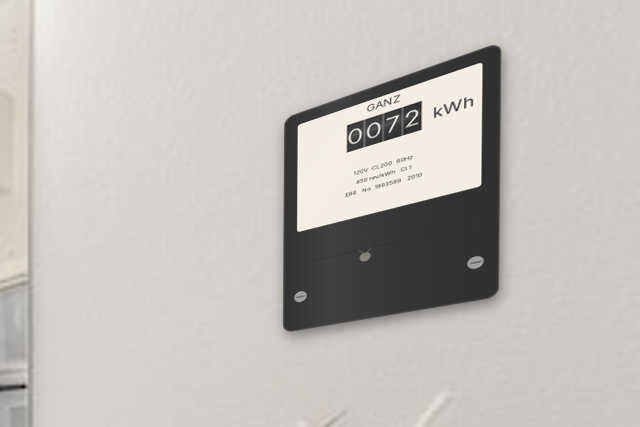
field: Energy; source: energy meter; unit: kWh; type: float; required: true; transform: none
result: 72 kWh
